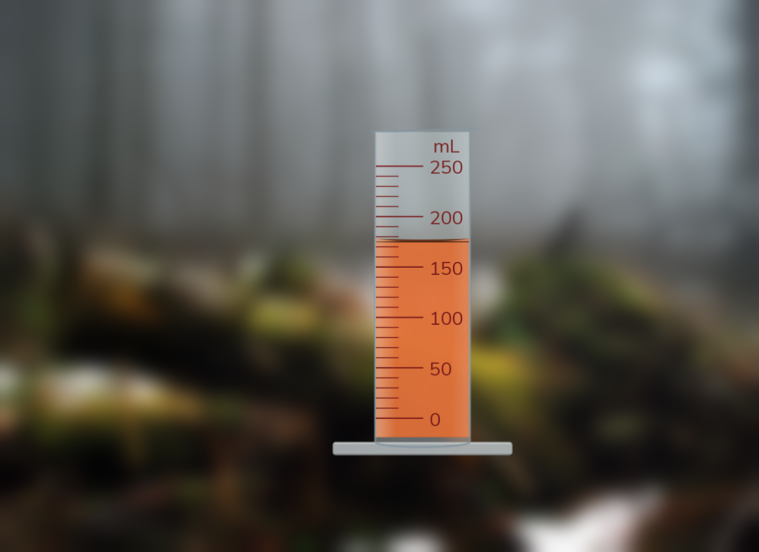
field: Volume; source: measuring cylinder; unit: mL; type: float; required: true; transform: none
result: 175 mL
